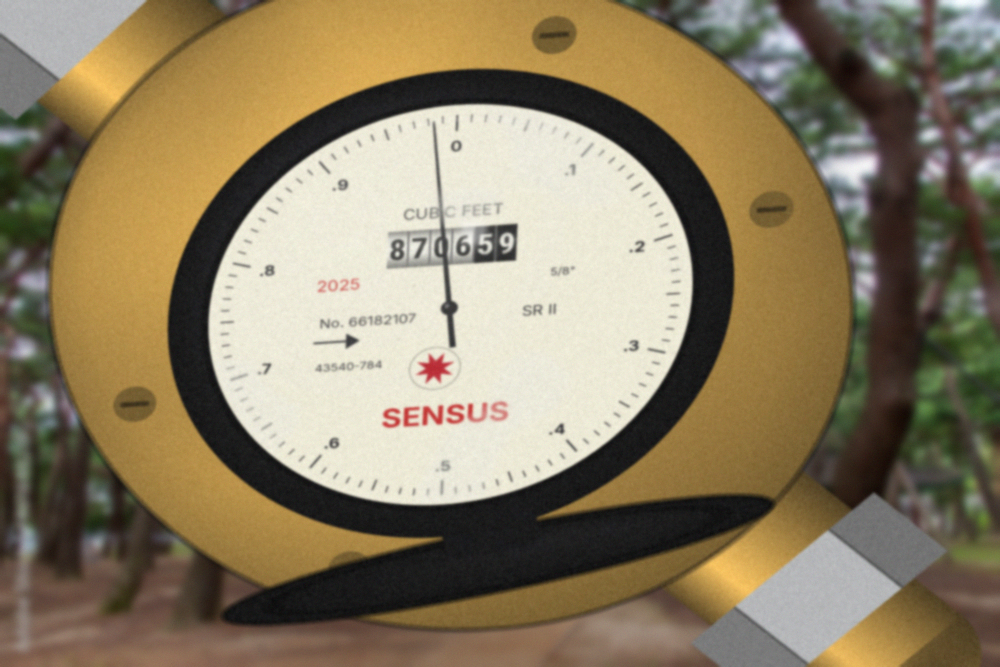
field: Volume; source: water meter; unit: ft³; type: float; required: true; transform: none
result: 870658.98 ft³
